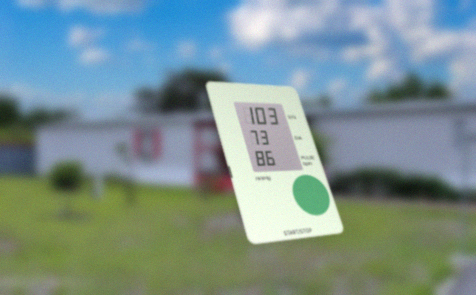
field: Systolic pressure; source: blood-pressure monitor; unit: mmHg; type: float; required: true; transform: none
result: 103 mmHg
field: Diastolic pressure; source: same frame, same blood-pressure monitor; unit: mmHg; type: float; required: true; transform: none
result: 73 mmHg
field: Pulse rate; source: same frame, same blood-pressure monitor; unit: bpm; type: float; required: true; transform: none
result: 86 bpm
